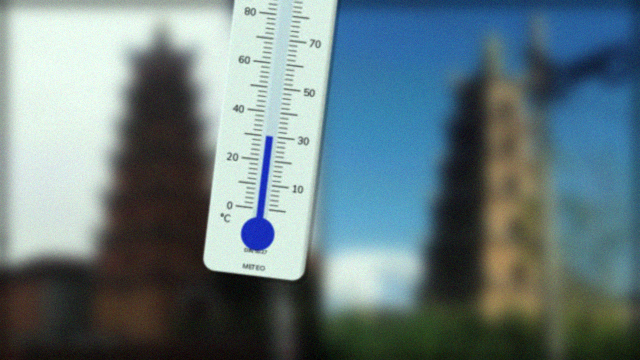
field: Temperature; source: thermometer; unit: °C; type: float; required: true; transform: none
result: 30 °C
